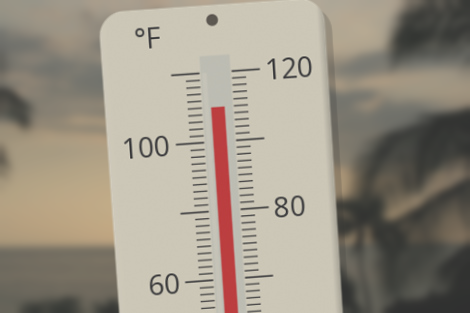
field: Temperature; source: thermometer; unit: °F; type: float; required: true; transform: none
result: 110 °F
